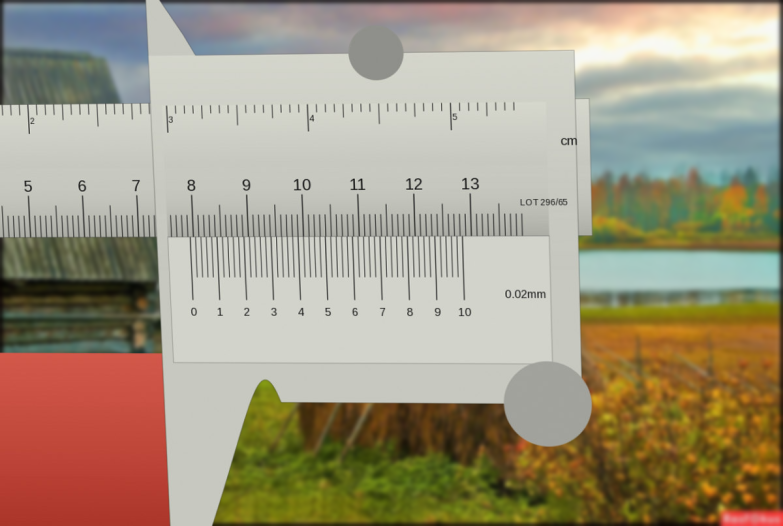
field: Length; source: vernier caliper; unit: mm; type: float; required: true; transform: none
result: 79.4 mm
